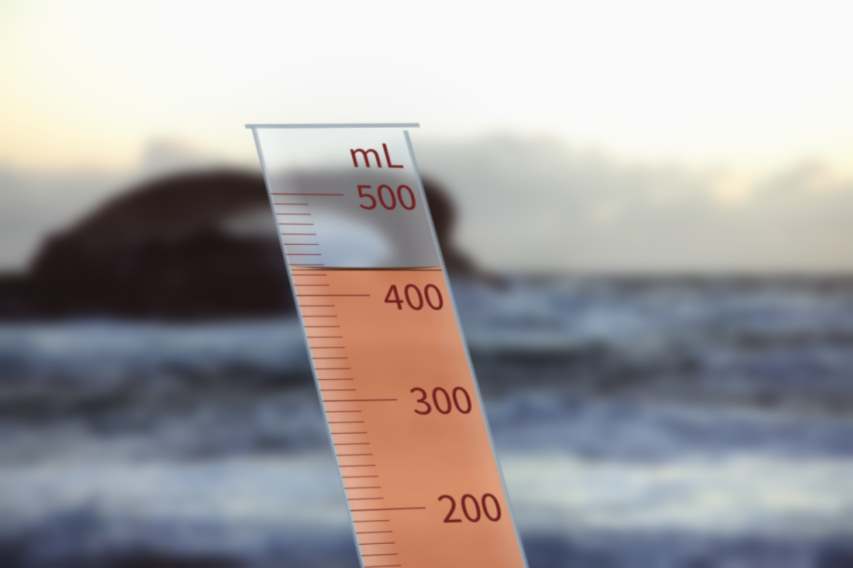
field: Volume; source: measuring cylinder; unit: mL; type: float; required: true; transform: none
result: 425 mL
